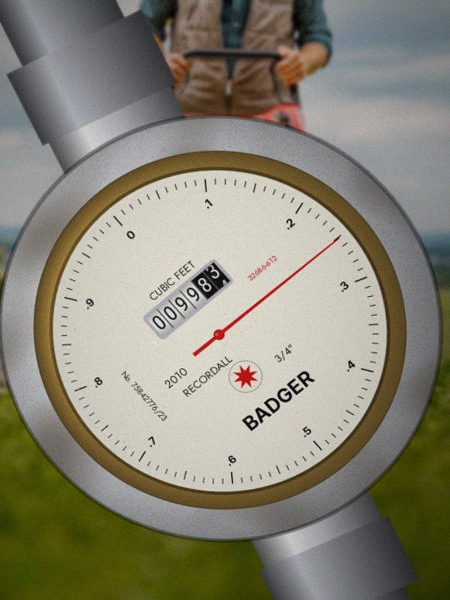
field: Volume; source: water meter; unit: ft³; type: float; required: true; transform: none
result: 9983.25 ft³
